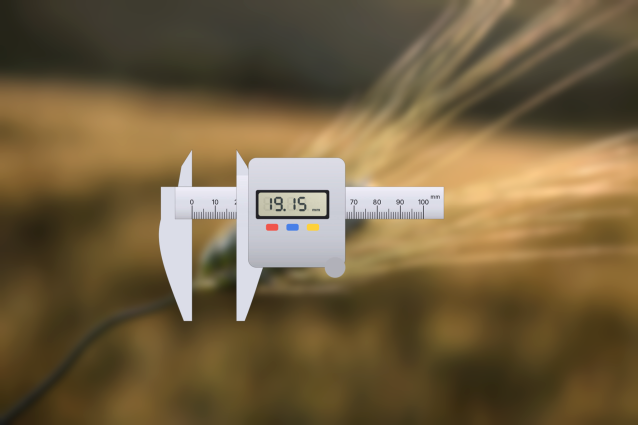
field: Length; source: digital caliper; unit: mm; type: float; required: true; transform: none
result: 19.15 mm
